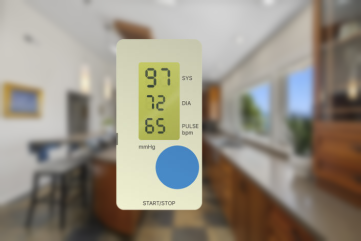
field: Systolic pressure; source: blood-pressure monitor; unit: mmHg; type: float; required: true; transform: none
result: 97 mmHg
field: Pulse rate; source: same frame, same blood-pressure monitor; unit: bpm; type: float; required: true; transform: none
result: 65 bpm
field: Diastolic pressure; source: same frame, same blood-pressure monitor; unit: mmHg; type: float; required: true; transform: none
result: 72 mmHg
